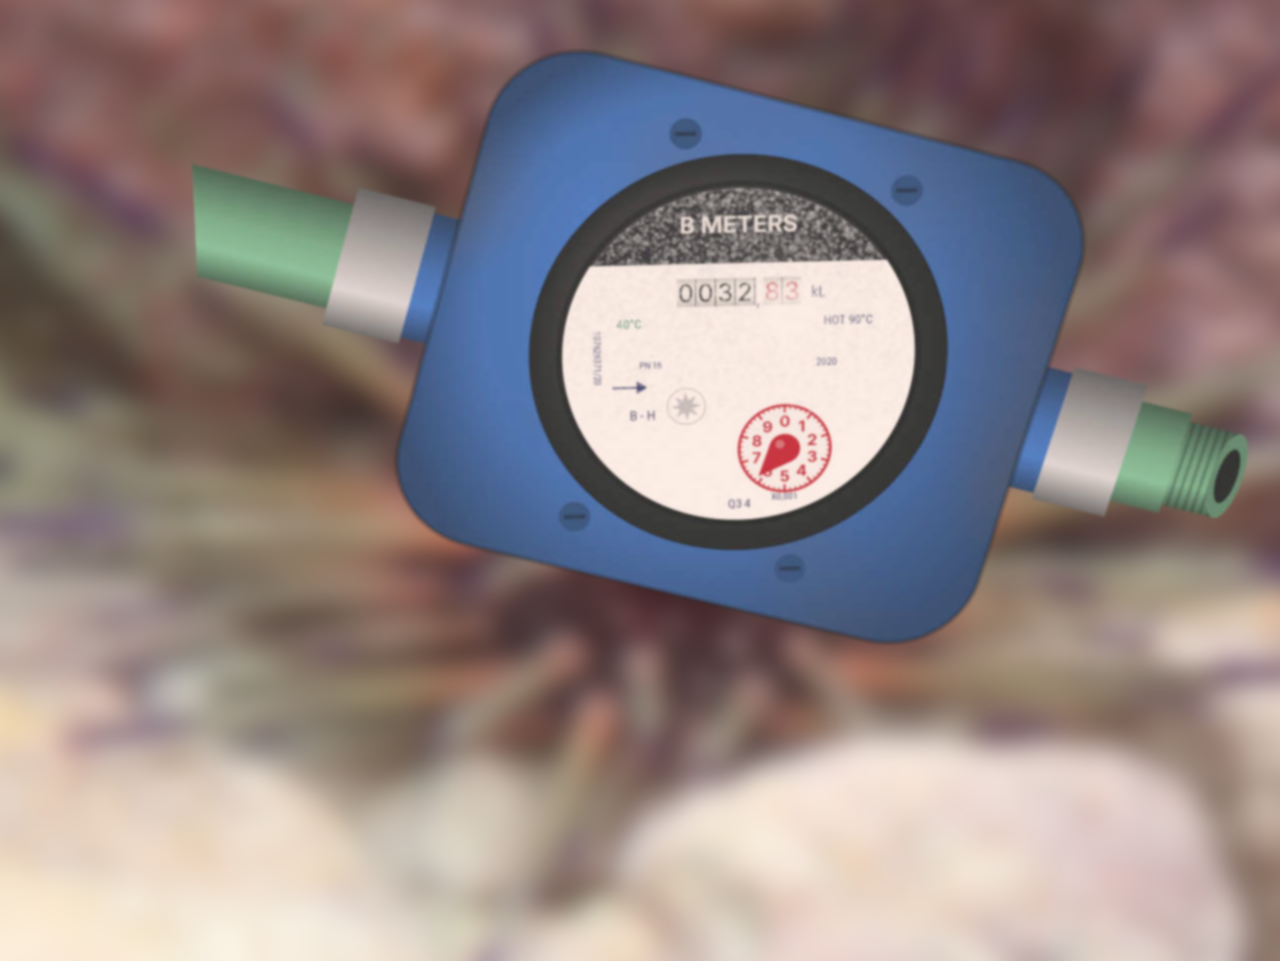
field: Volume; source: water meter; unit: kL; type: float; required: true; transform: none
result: 32.836 kL
